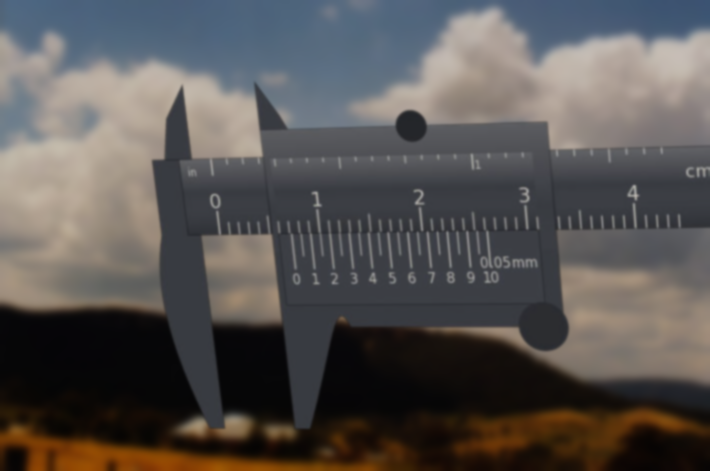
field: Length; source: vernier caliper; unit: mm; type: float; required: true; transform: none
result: 7.2 mm
